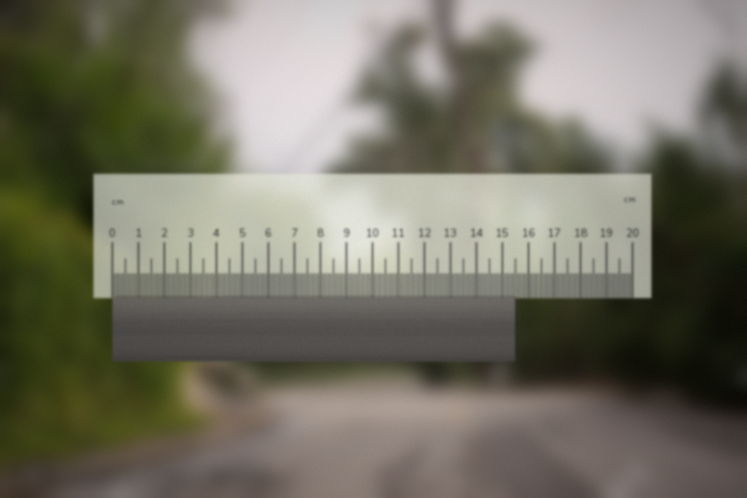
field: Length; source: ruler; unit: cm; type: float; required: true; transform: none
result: 15.5 cm
